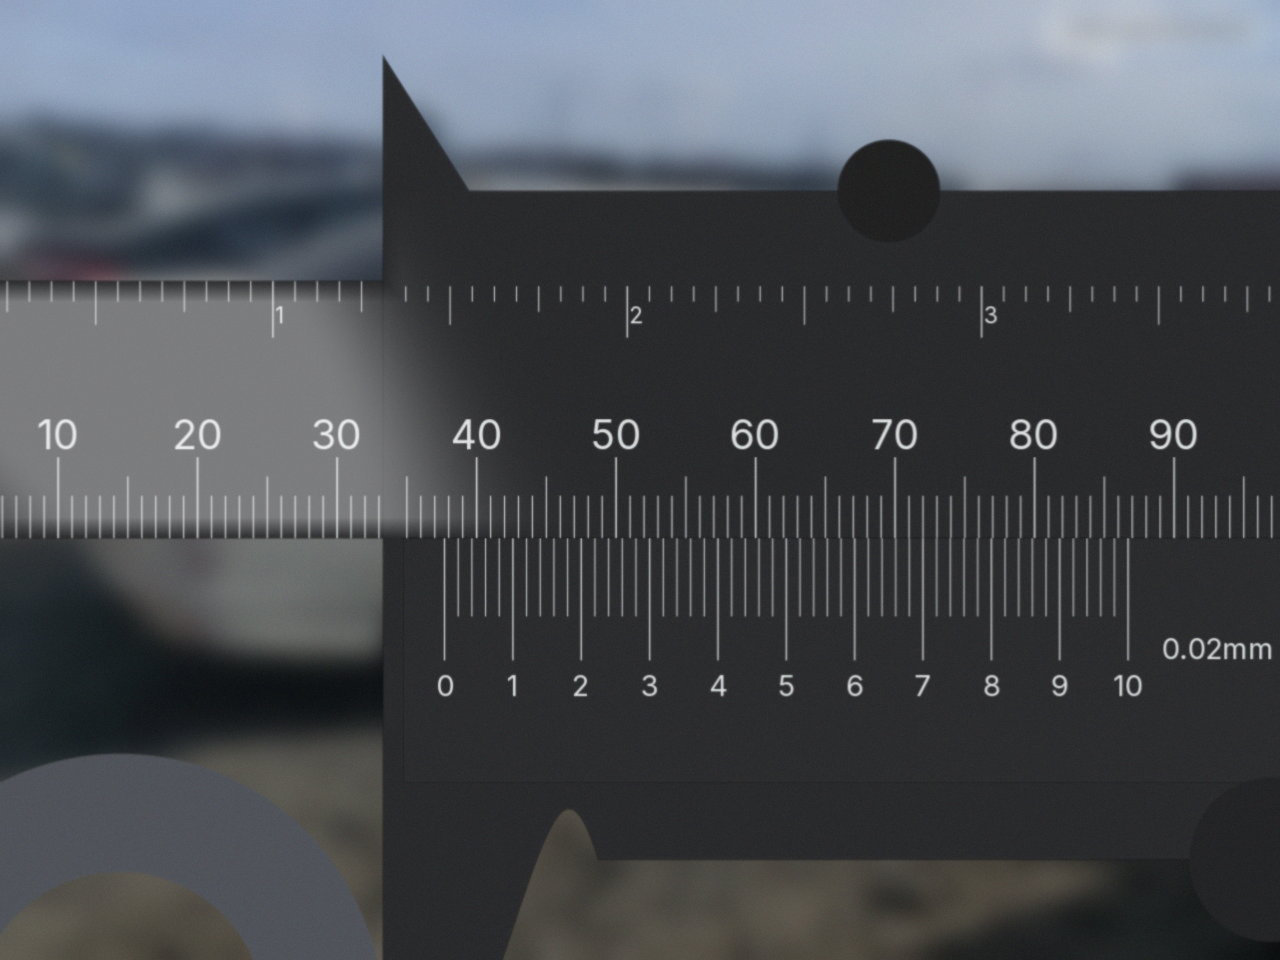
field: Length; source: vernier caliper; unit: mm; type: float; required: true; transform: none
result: 37.7 mm
